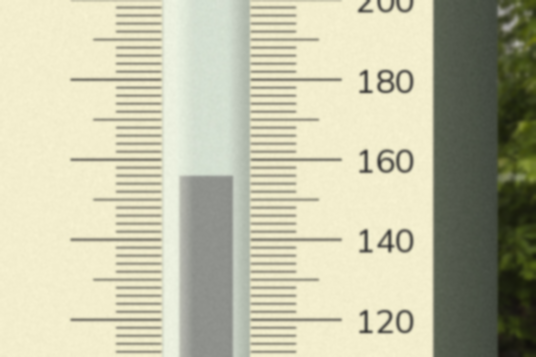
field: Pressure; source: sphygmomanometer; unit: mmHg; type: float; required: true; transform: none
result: 156 mmHg
